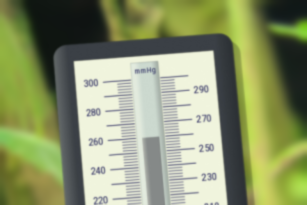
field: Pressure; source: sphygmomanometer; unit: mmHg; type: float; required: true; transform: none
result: 260 mmHg
